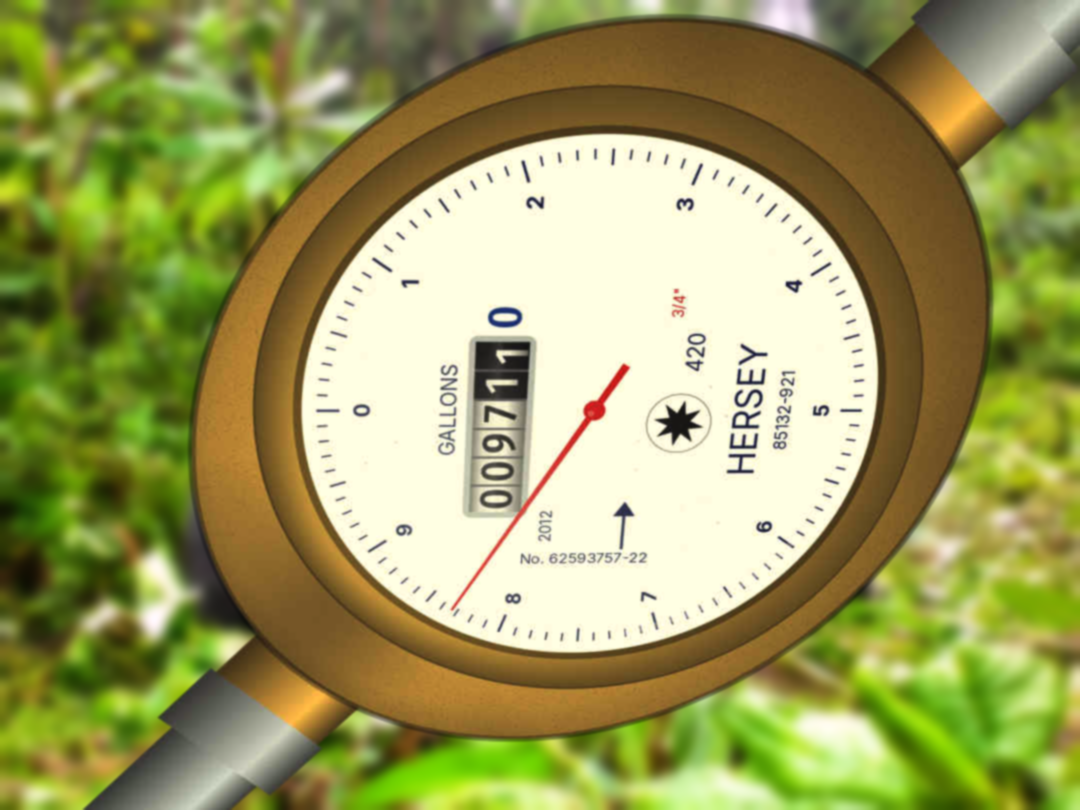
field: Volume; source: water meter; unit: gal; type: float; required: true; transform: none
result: 97108.3 gal
